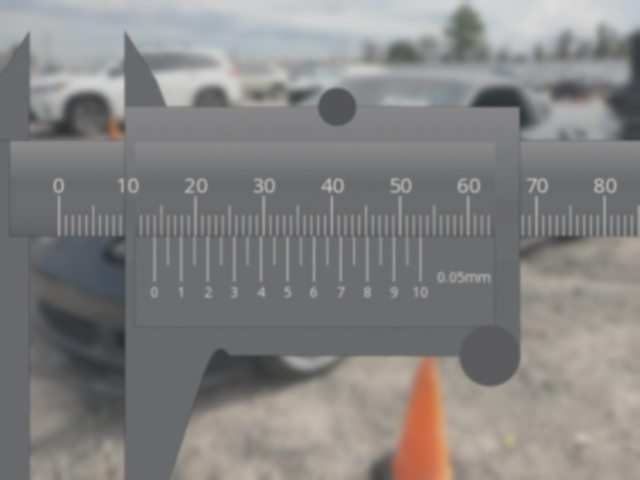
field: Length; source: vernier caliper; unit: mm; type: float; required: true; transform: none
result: 14.0 mm
